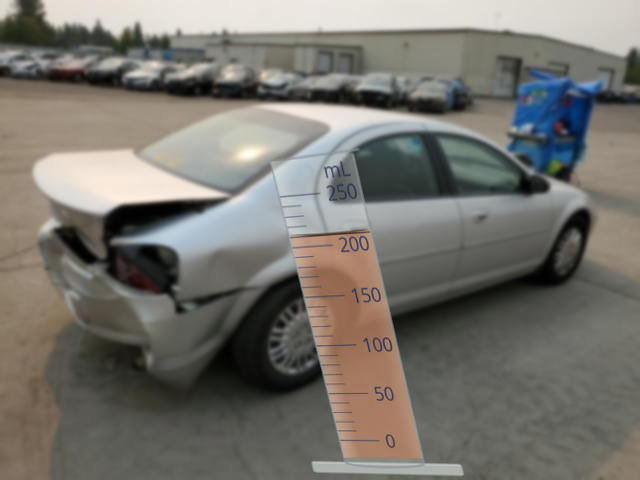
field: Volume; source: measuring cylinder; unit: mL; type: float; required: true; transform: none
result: 210 mL
